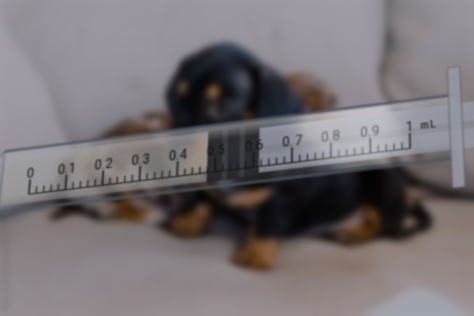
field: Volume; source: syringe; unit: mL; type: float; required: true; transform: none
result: 0.48 mL
